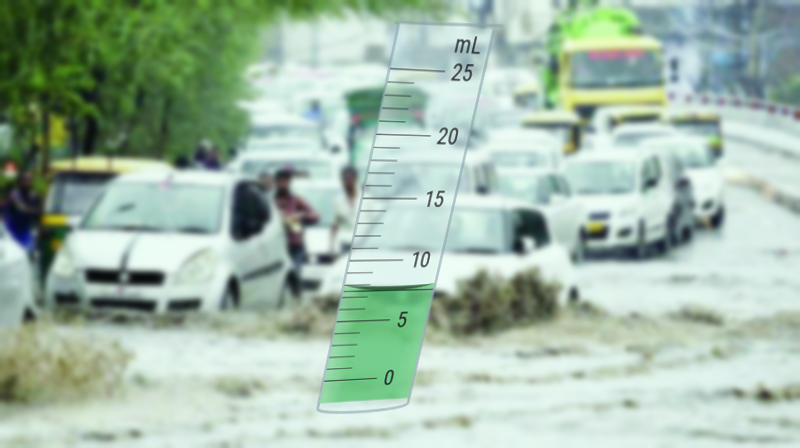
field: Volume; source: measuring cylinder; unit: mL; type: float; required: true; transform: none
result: 7.5 mL
